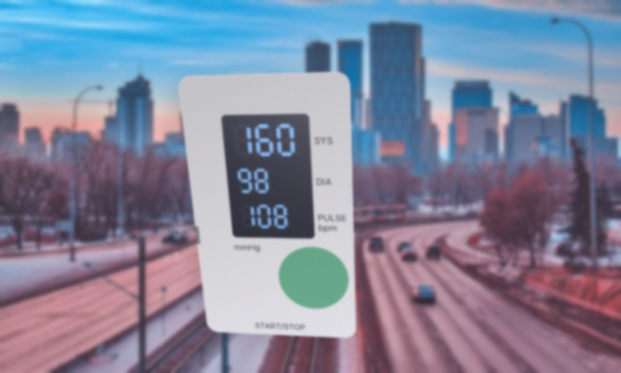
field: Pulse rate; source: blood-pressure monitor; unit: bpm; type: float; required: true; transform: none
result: 108 bpm
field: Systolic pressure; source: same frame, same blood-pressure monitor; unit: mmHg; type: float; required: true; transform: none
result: 160 mmHg
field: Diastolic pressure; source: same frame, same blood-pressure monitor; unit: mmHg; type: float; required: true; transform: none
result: 98 mmHg
